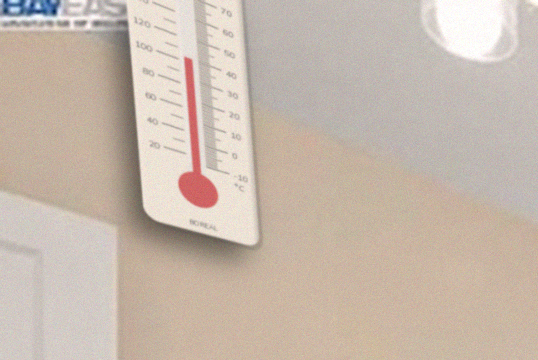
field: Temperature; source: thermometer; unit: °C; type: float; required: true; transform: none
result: 40 °C
